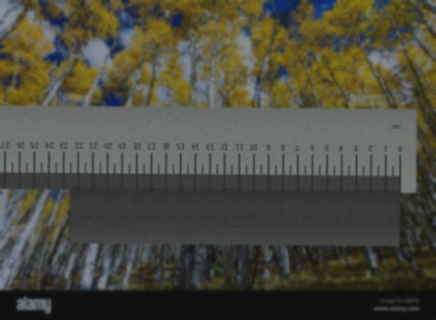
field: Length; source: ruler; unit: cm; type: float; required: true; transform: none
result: 22.5 cm
